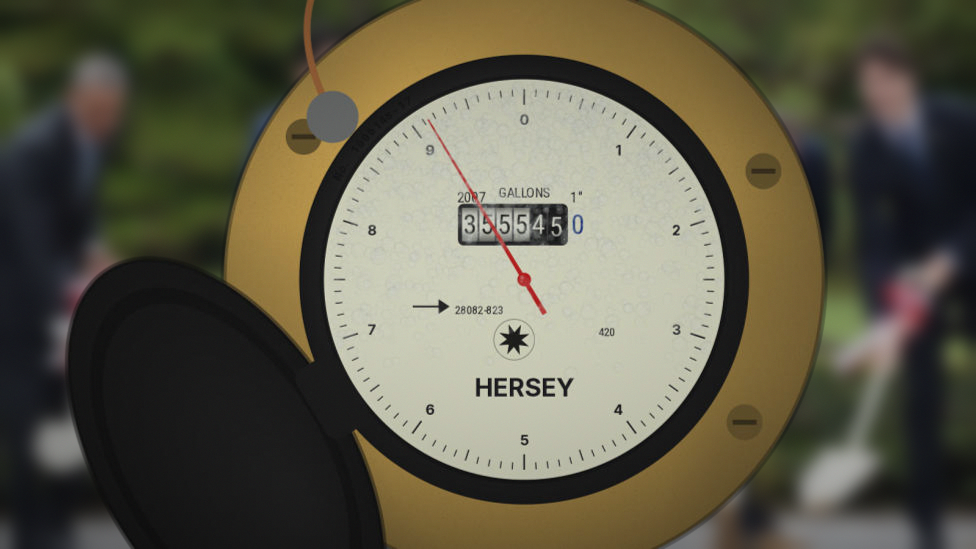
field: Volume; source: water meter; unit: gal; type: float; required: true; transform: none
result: 3555449.1 gal
